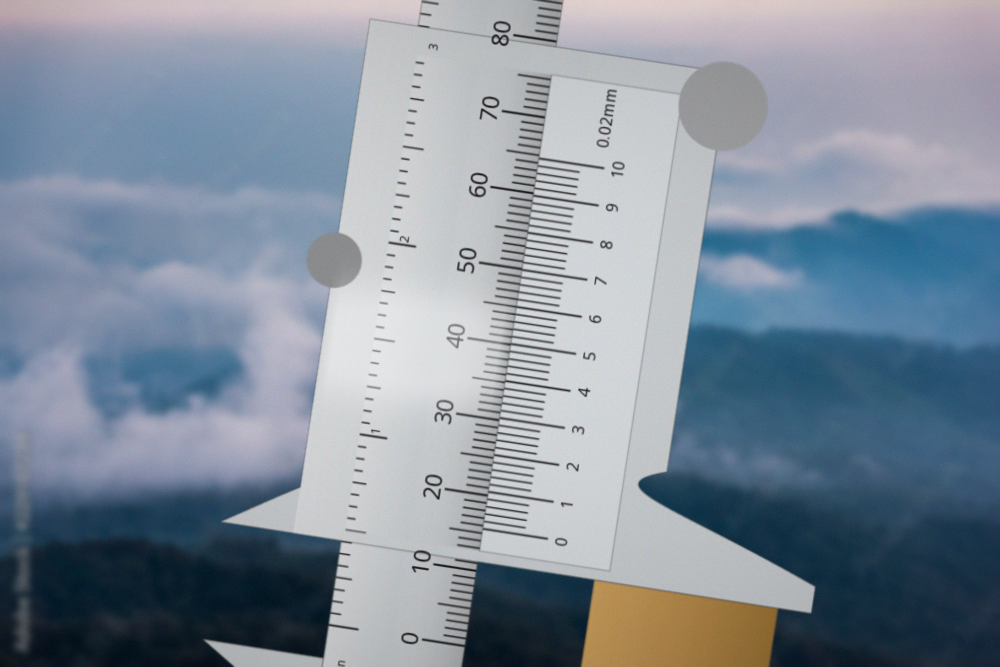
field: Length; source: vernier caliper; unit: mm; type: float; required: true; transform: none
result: 15.6 mm
